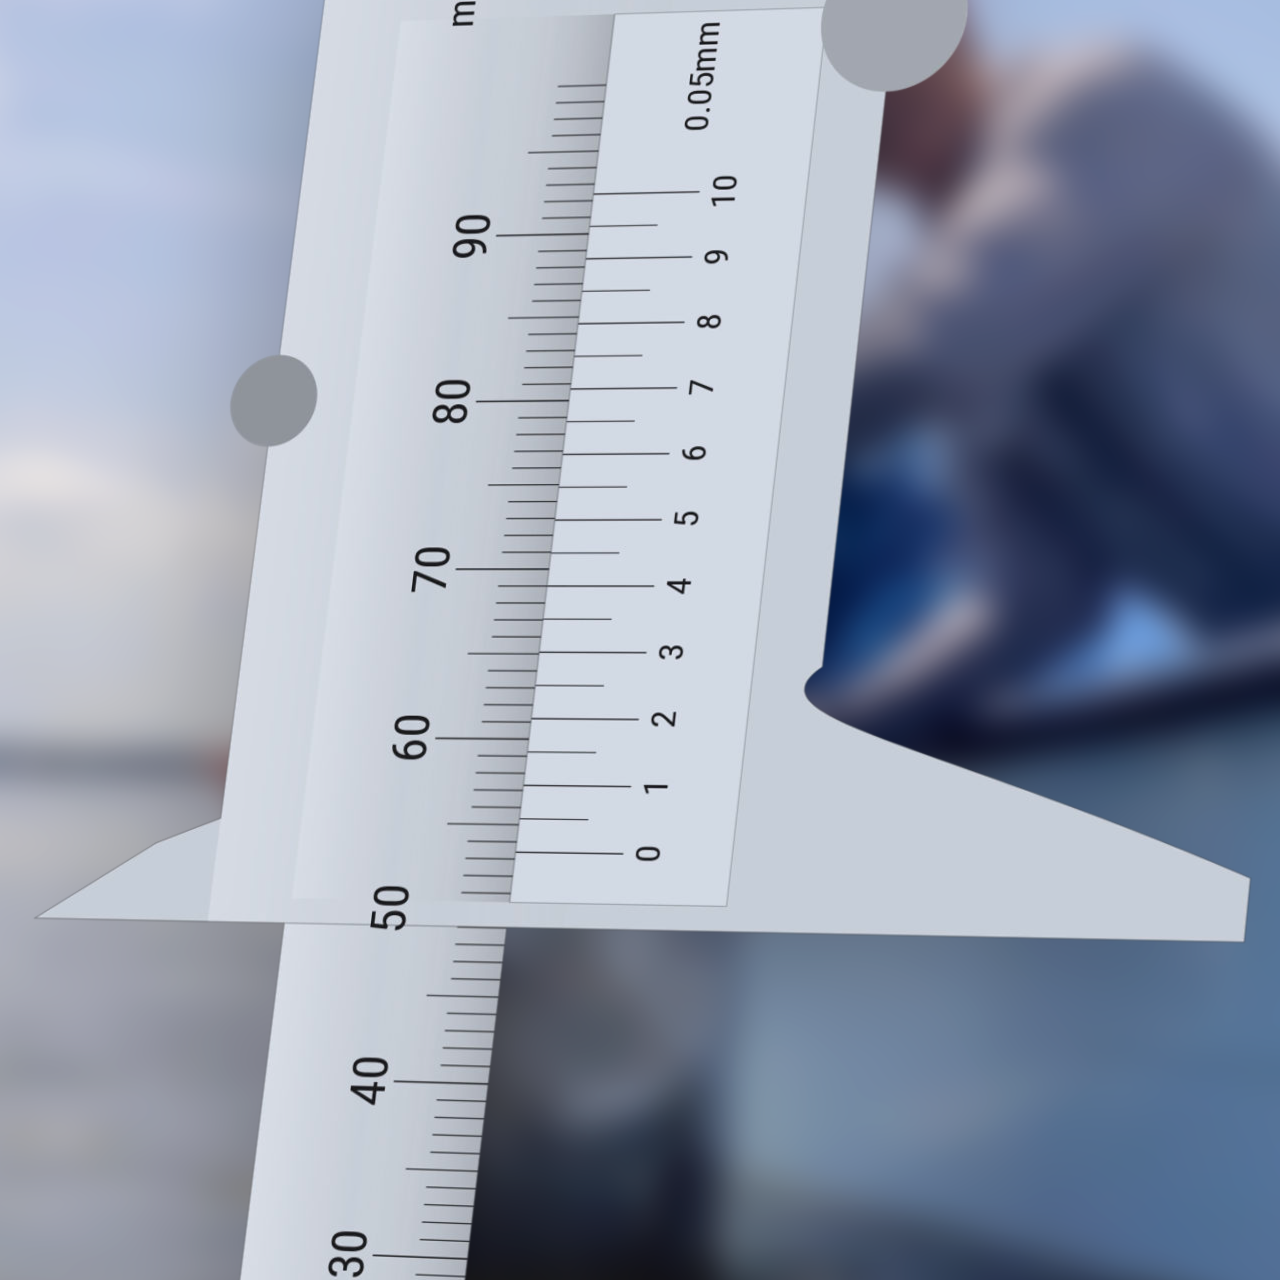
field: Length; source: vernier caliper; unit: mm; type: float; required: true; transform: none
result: 53.4 mm
